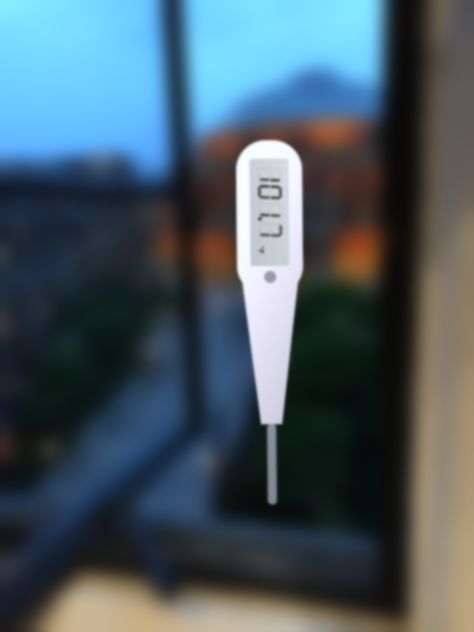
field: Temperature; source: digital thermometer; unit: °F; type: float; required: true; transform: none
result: 101.7 °F
